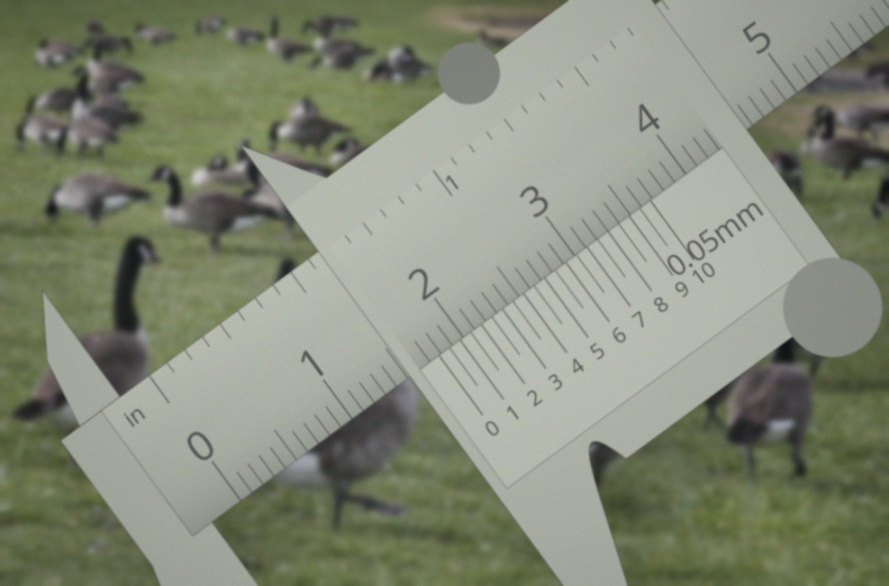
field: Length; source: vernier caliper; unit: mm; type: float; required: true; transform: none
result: 17.8 mm
